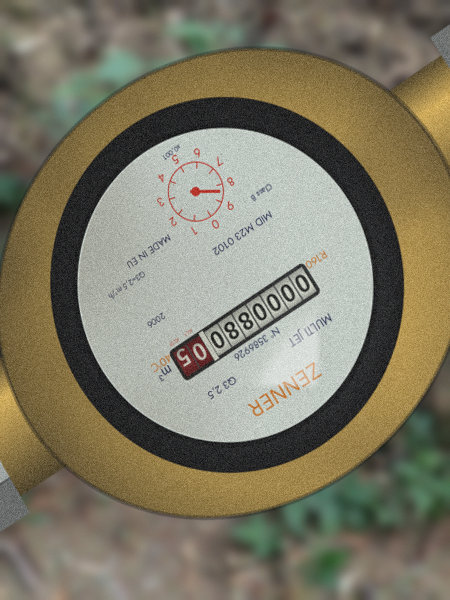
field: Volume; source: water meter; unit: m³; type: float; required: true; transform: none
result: 880.048 m³
